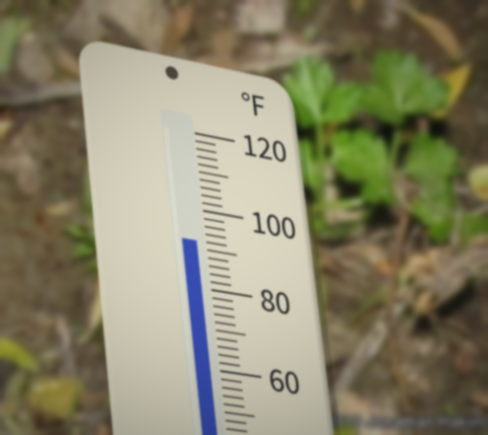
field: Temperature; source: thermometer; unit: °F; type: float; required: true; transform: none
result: 92 °F
